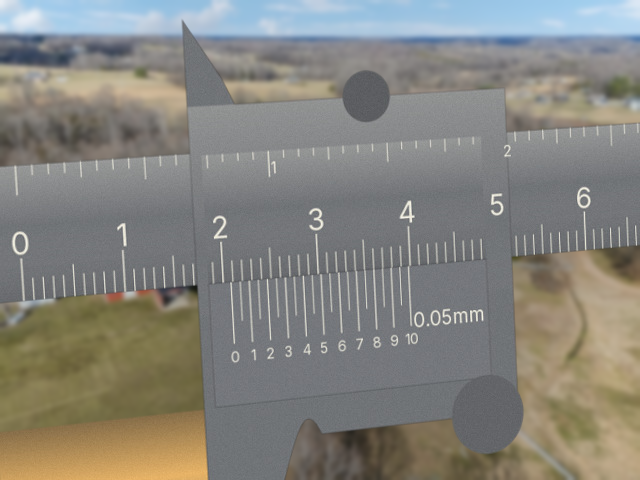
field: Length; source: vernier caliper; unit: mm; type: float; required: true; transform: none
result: 20.8 mm
